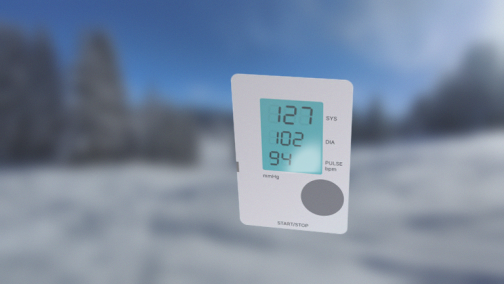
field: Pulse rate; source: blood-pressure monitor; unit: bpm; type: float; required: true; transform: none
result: 94 bpm
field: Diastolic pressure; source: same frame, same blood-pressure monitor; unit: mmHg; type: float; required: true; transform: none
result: 102 mmHg
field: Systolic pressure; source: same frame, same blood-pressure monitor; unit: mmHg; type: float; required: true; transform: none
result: 127 mmHg
